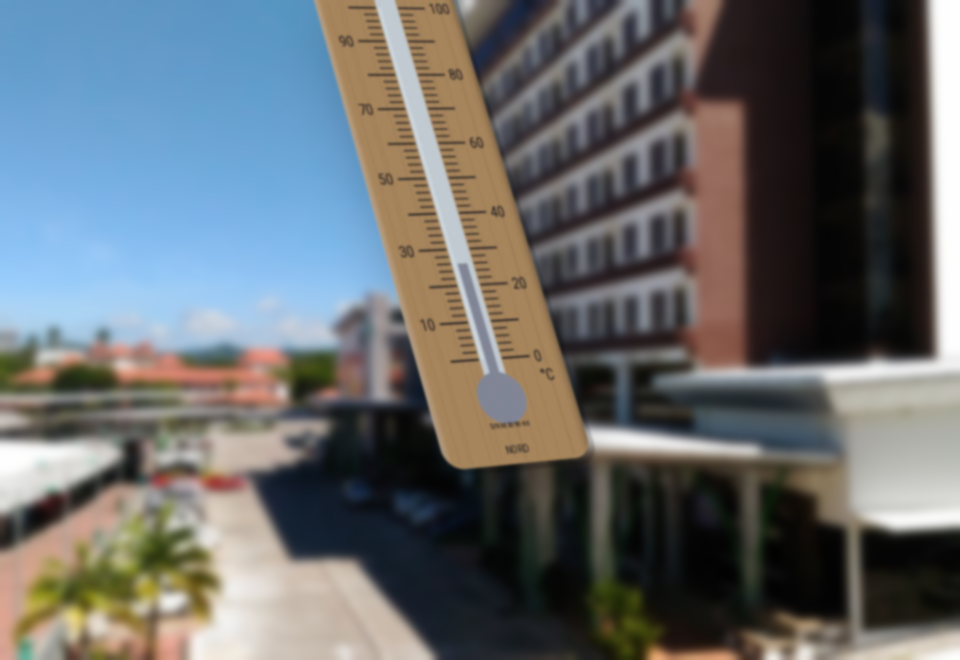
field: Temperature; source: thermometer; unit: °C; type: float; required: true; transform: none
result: 26 °C
